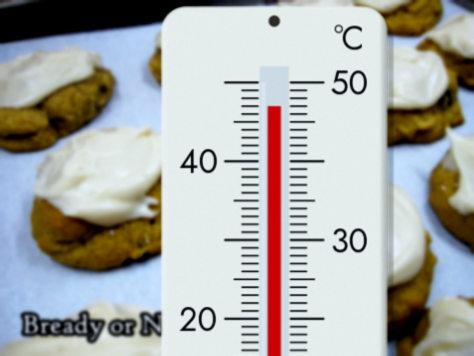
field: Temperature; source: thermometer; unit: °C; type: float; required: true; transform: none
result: 47 °C
